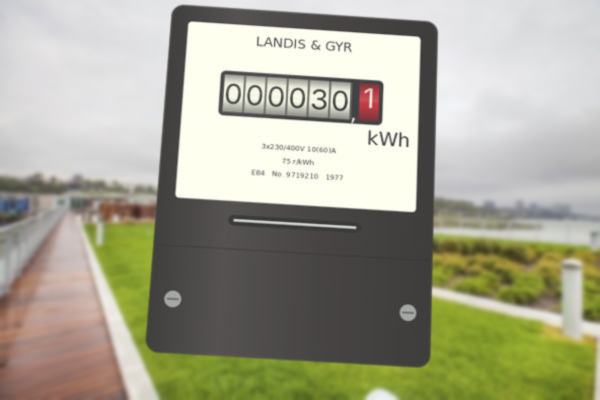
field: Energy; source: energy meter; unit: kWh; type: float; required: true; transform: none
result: 30.1 kWh
